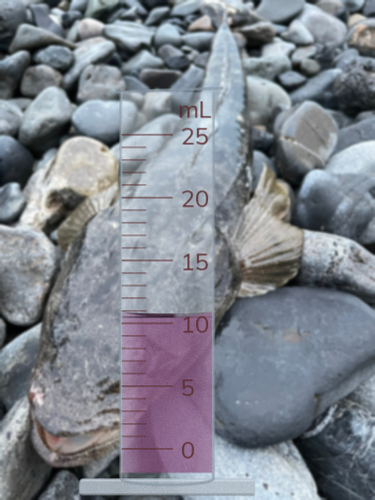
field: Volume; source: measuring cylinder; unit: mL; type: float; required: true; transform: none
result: 10.5 mL
